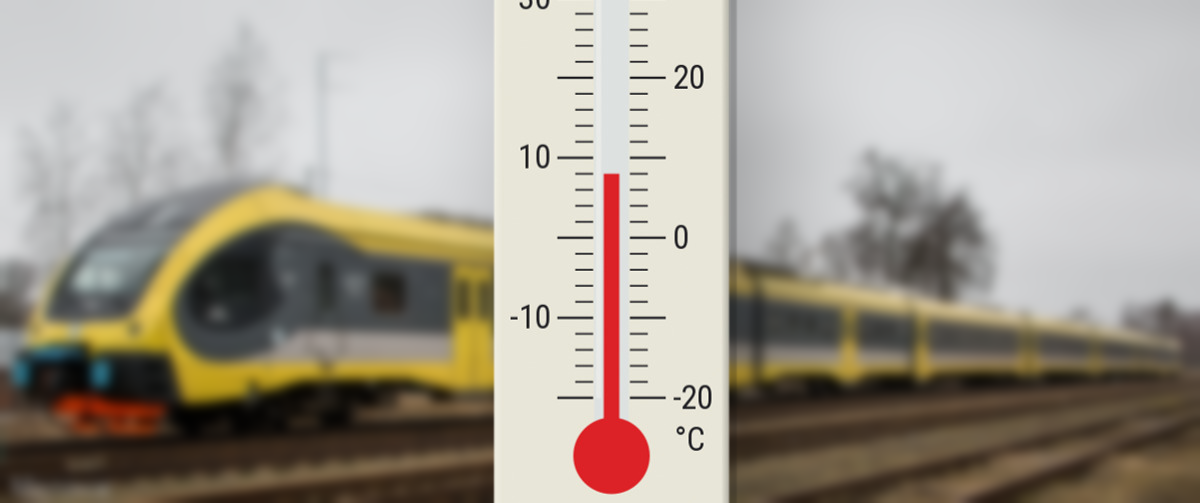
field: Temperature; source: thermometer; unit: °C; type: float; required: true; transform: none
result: 8 °C
